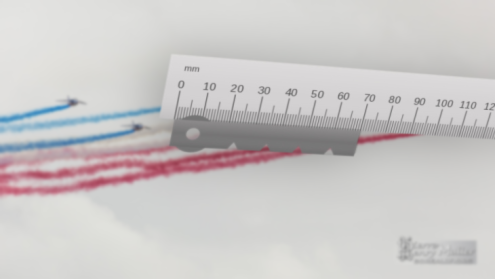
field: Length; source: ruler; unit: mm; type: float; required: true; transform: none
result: 70 mm
